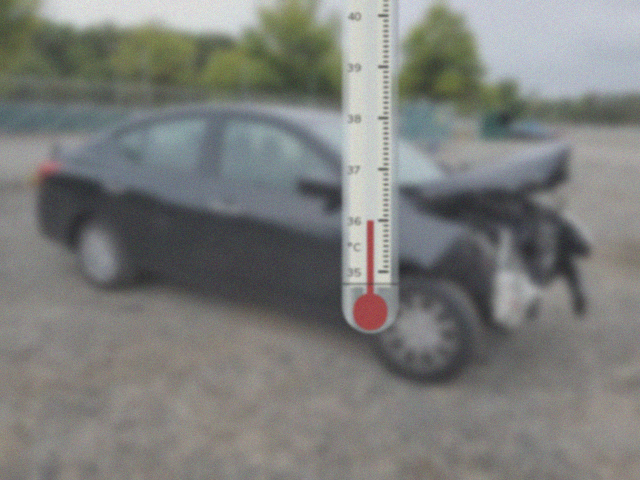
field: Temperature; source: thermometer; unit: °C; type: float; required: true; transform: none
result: 36 °C
